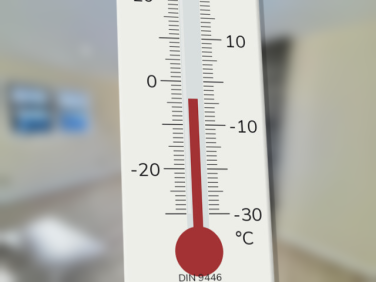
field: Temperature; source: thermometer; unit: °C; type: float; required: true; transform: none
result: -4 °C
